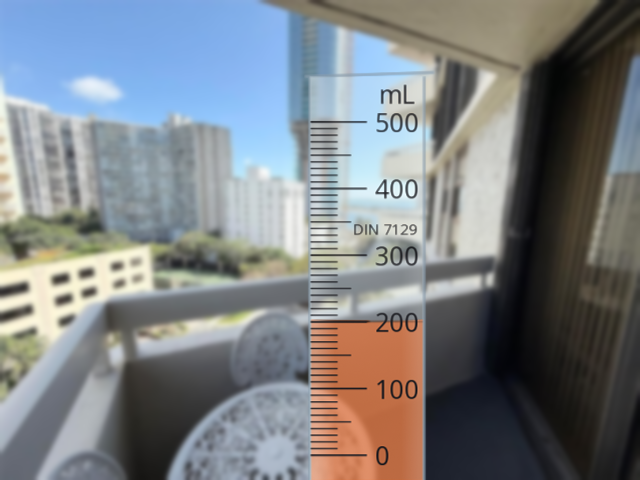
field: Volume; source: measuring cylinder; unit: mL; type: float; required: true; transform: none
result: 200 mL
